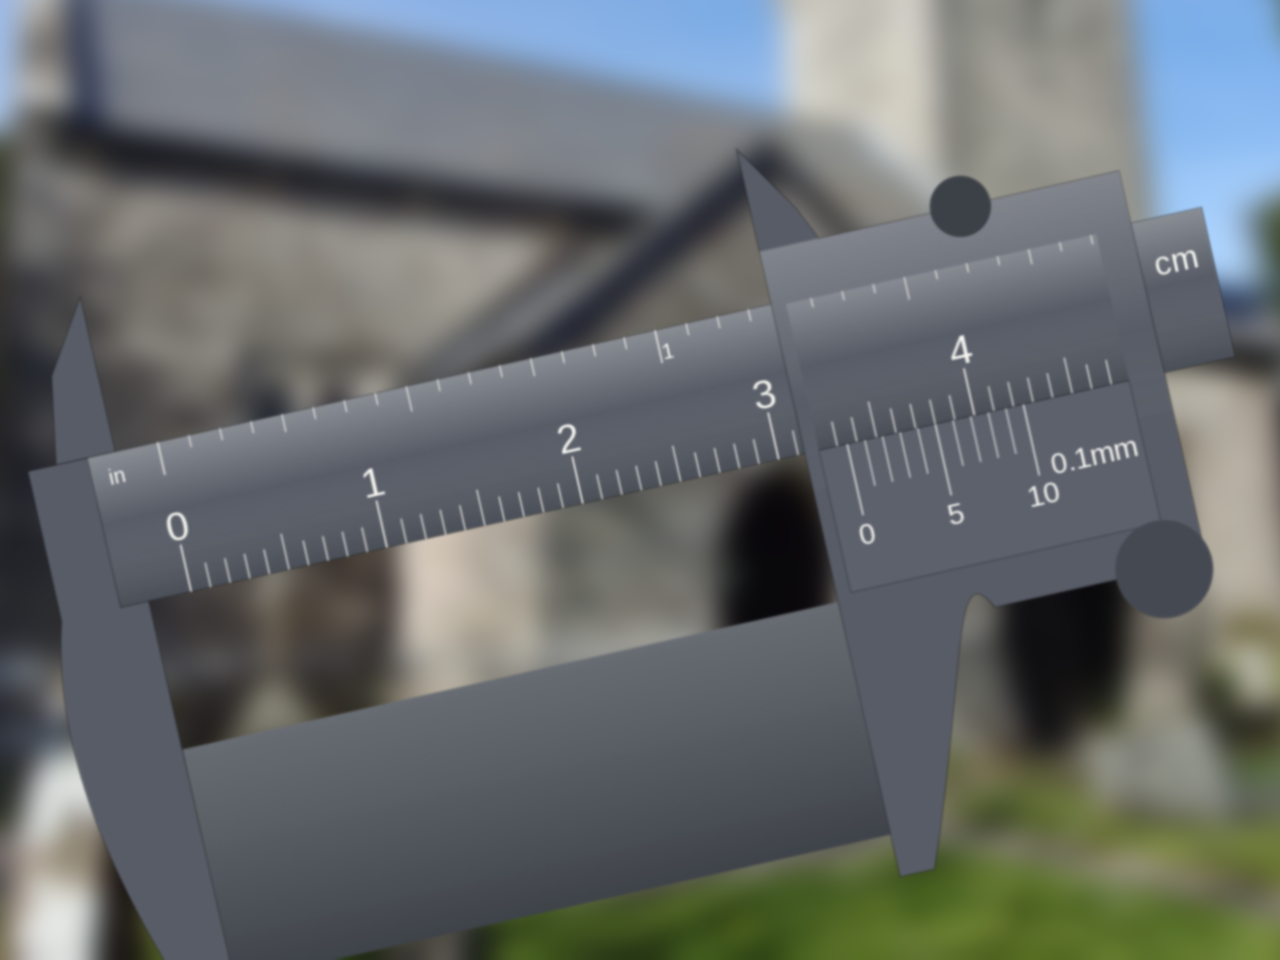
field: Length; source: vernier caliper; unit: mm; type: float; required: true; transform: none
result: 33.5 mm
